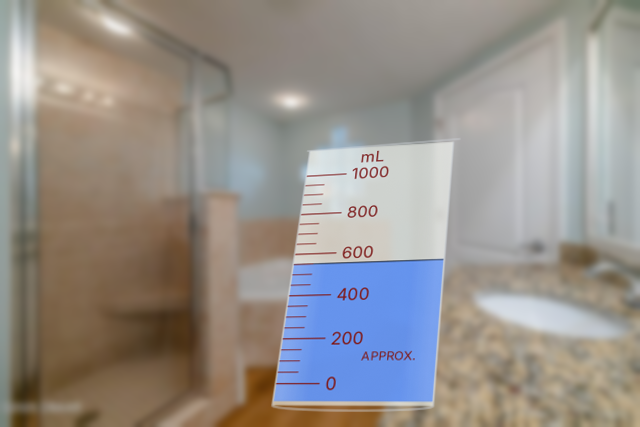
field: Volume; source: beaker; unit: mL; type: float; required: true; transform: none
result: 550 mL
